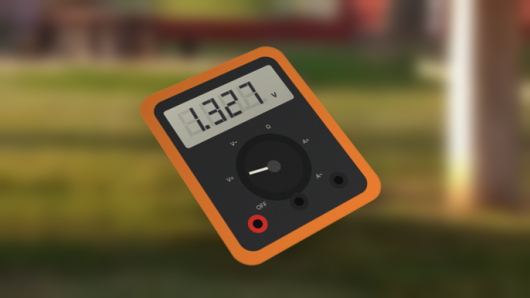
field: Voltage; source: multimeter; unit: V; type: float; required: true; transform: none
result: 1.327 V
